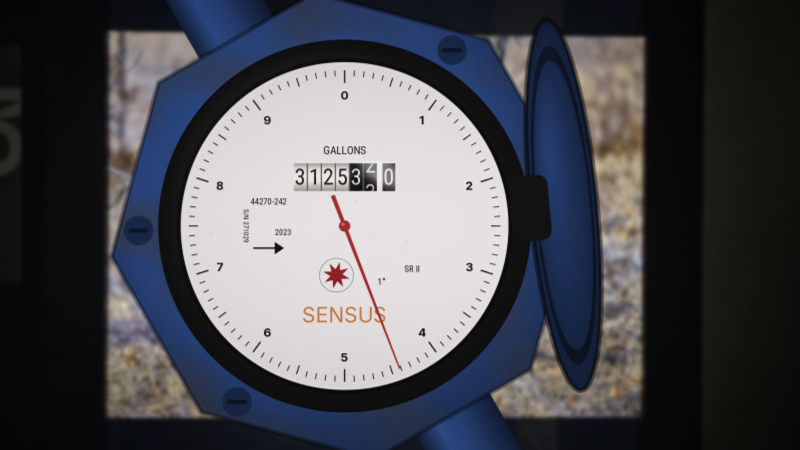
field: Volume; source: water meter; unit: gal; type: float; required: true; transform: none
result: 3125324.4 gal
